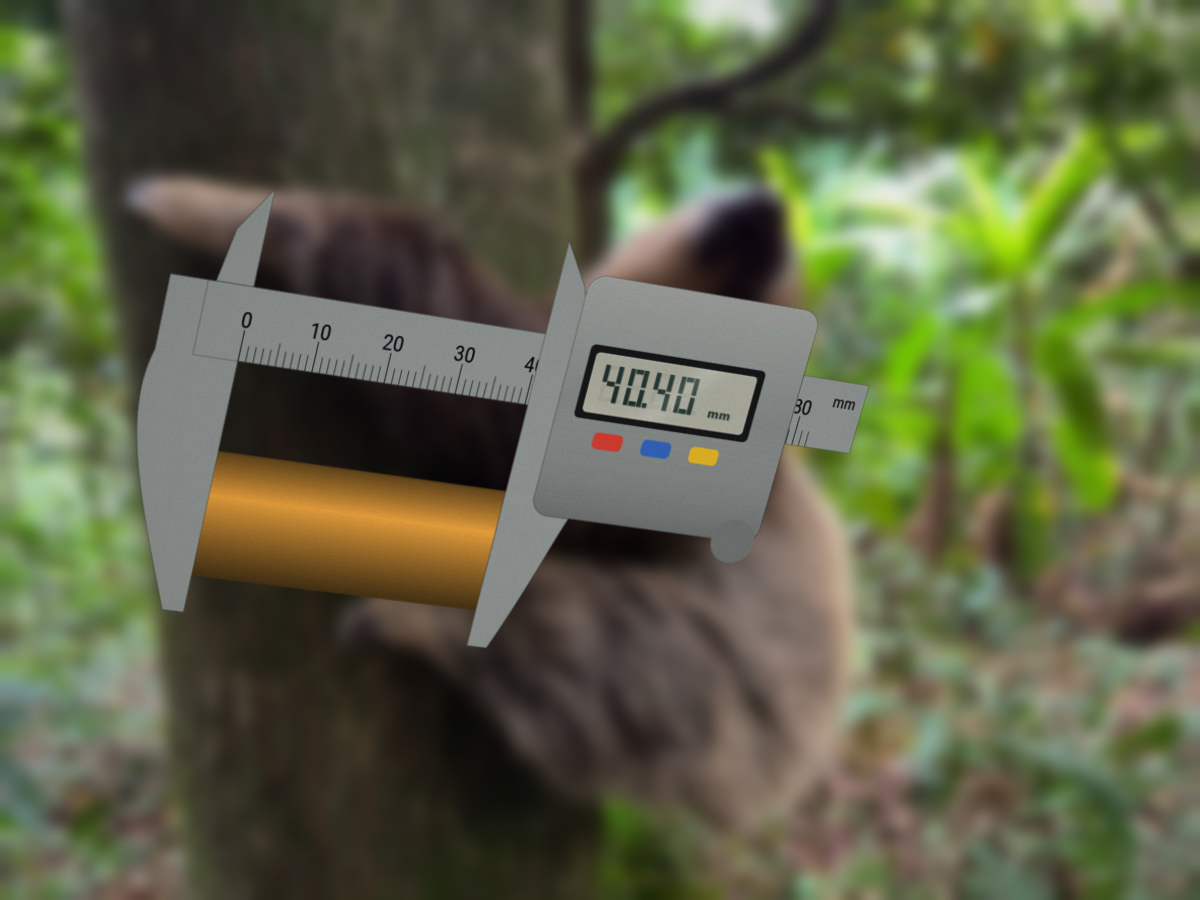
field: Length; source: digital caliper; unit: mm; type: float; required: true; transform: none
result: 40.40 mm
